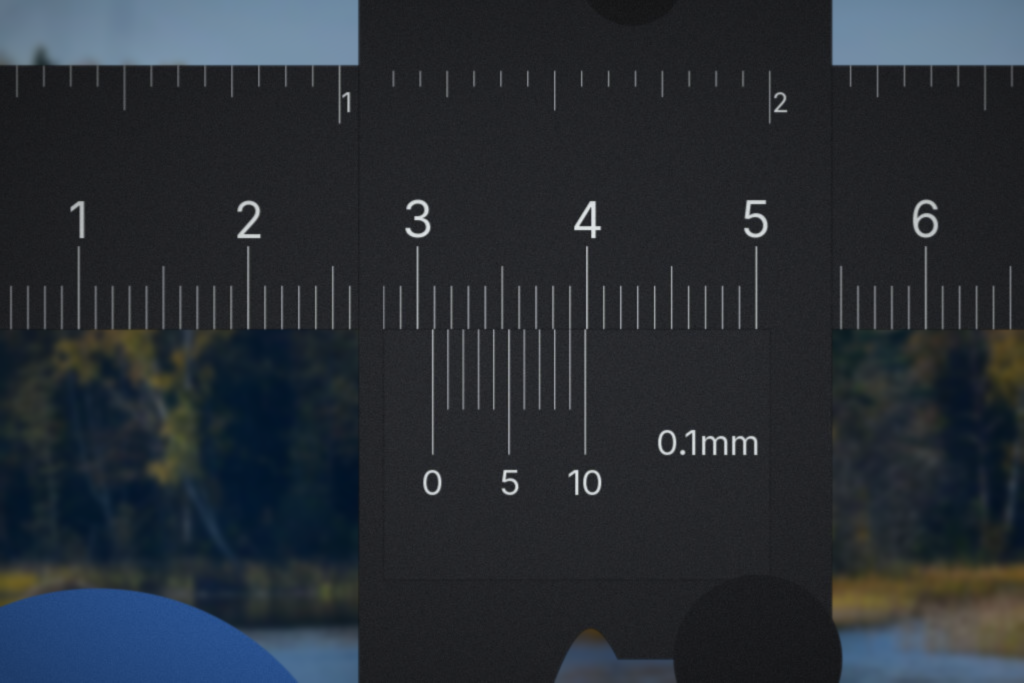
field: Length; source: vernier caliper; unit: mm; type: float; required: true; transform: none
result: 30.9 mm
